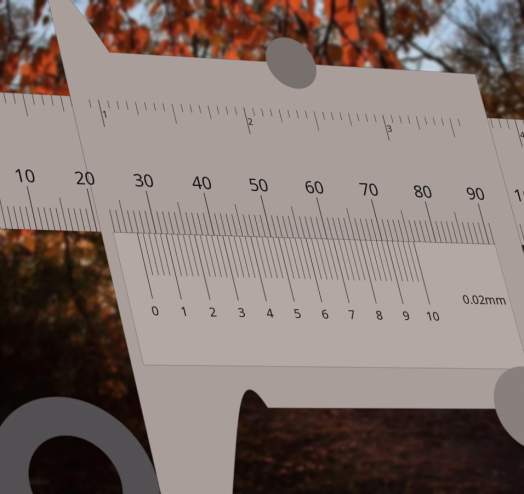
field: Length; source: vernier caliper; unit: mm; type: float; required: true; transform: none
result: 26.8 mm
